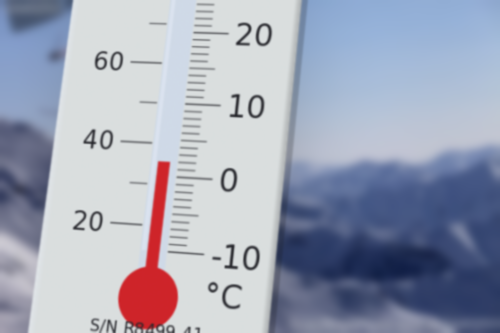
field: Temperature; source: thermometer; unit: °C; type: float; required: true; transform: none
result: 2 °C
